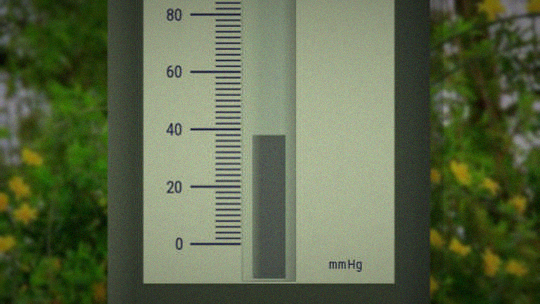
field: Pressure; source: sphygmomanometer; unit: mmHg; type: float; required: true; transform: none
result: 38 mmHg
